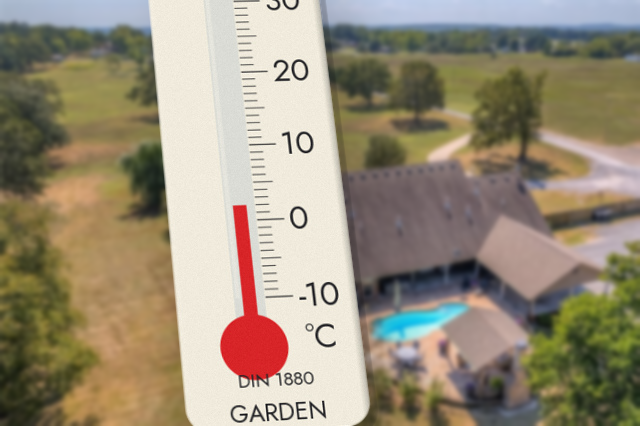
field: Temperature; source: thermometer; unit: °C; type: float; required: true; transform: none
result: 2 °C
